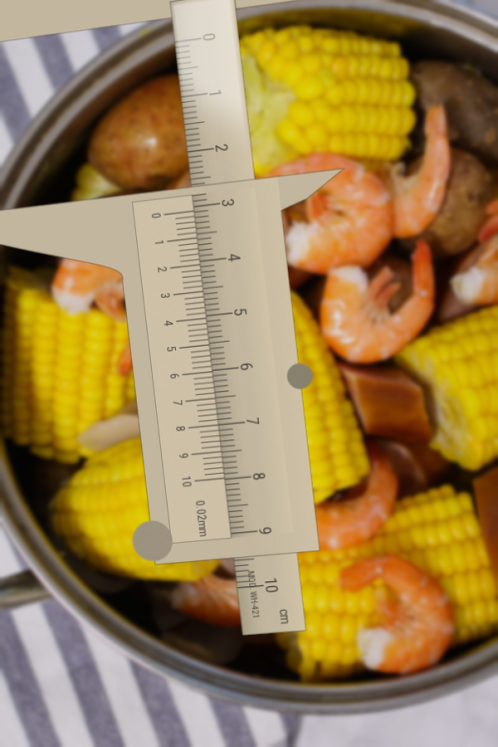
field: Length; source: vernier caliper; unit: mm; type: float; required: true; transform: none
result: 30.8 mm
